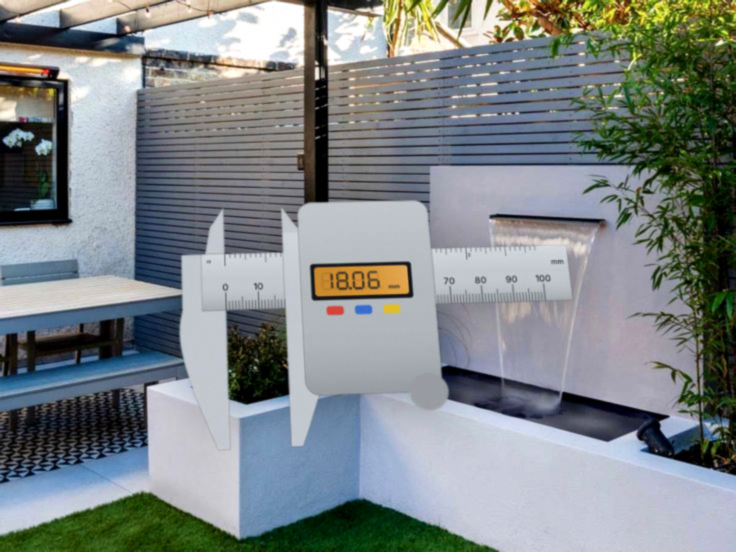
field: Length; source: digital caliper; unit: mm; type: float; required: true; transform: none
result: 18.06 mm
